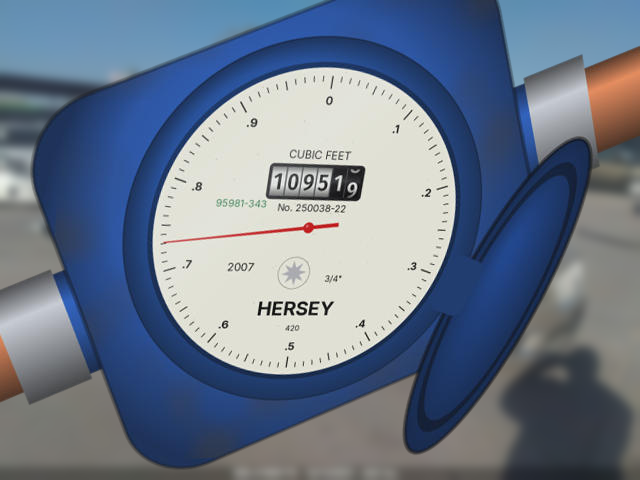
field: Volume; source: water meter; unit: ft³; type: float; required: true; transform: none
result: 109518.73 ft³
